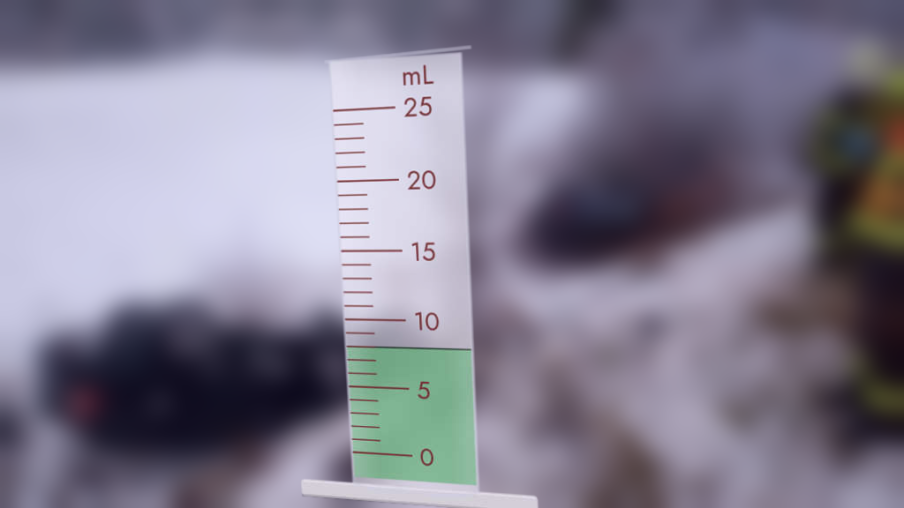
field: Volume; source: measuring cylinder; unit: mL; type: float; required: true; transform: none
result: 8 mL
